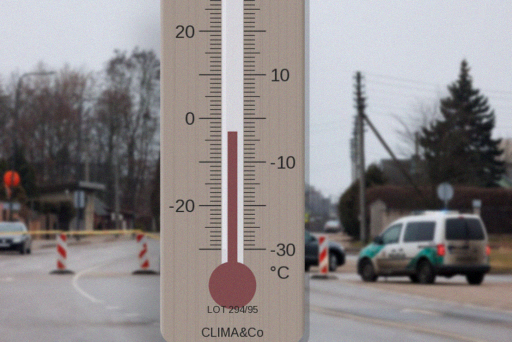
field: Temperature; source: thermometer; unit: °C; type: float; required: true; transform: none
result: -3 °C
